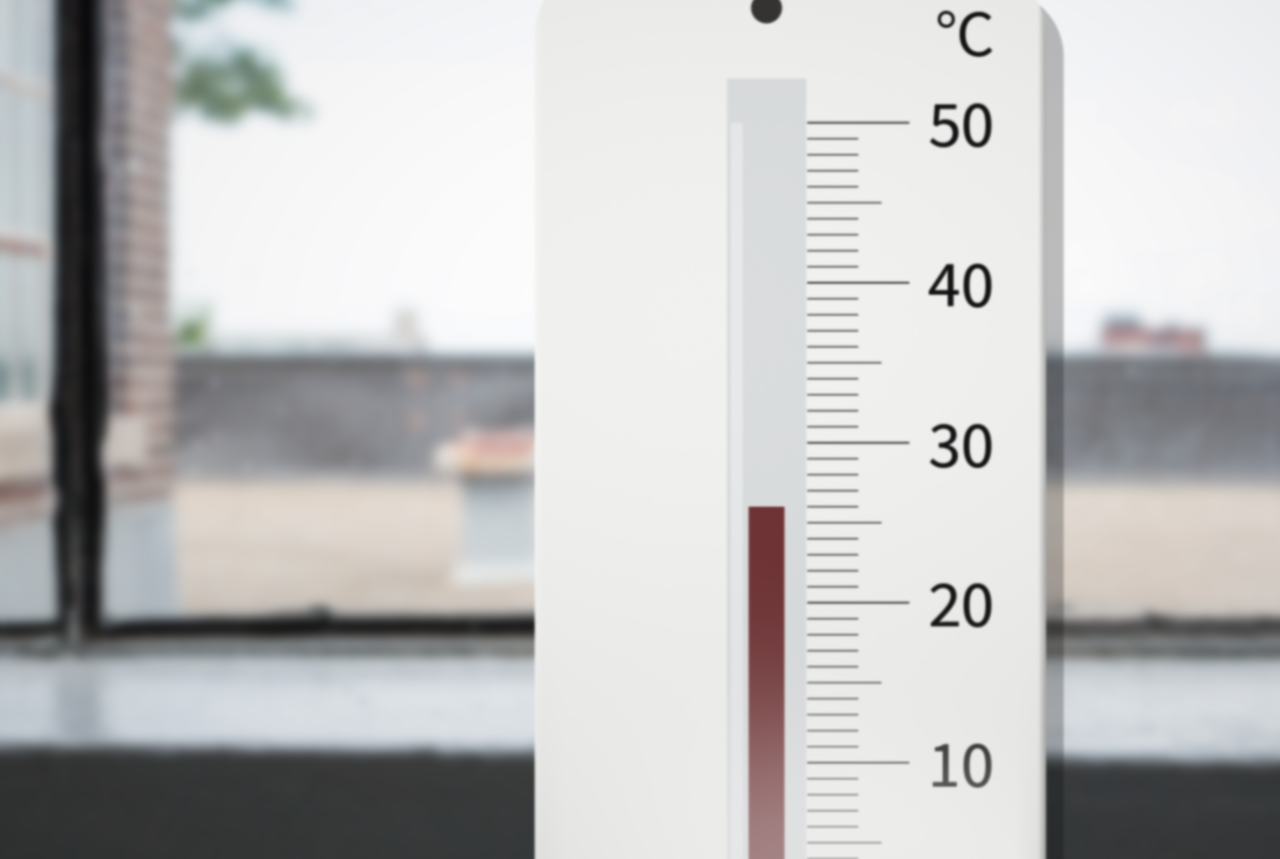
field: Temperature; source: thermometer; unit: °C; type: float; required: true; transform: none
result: 26 °C
